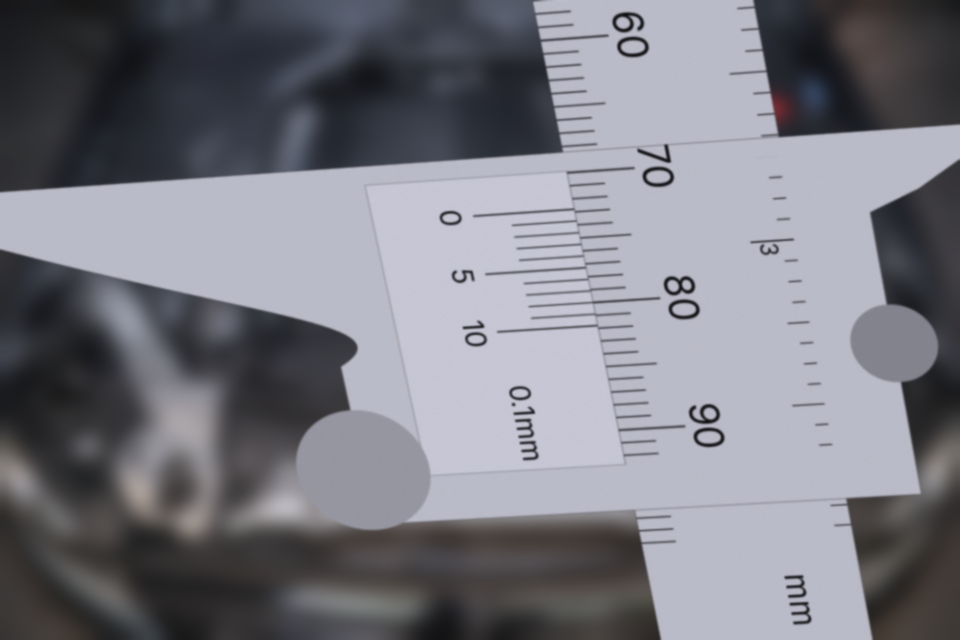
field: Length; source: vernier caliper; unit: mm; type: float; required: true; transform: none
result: 72.8 mm
